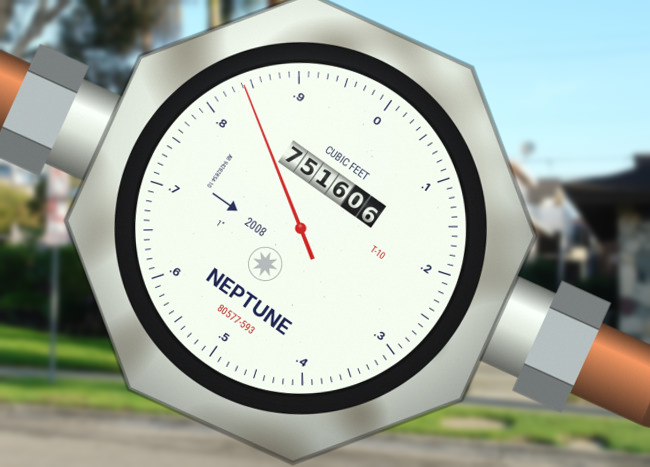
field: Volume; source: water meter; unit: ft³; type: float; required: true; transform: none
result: 751605.84 ft³
